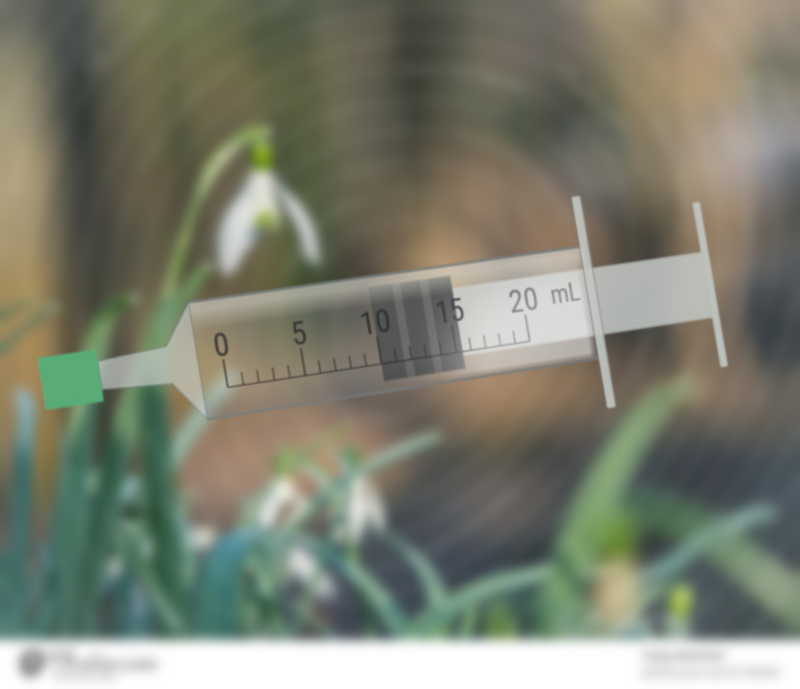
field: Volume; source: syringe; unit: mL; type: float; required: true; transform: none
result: 10 mL
